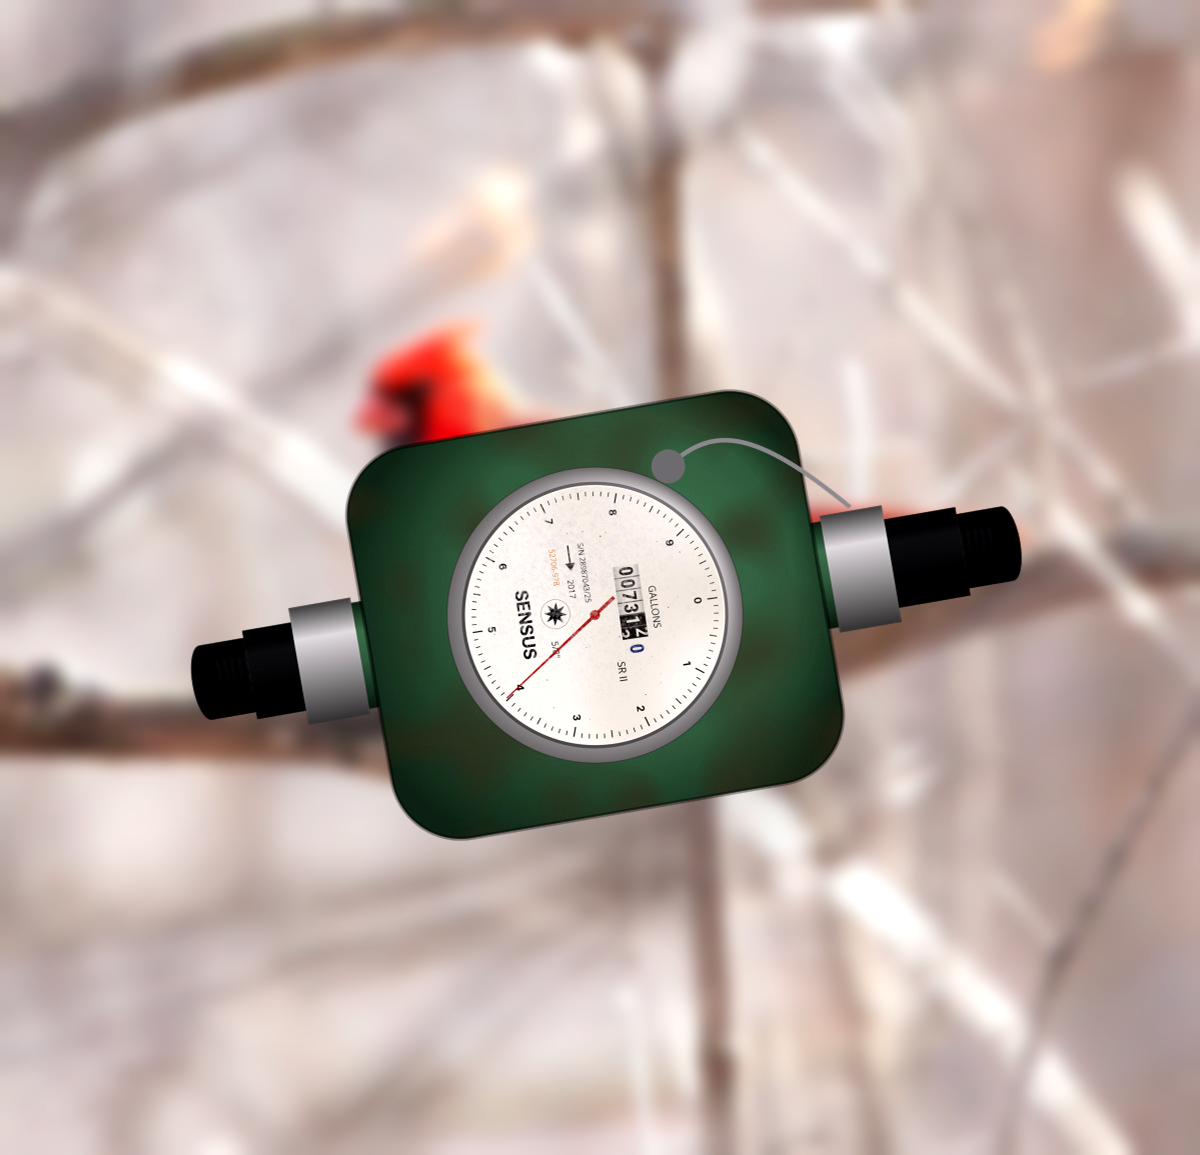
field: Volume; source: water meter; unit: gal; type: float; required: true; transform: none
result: 73124.0 gal
